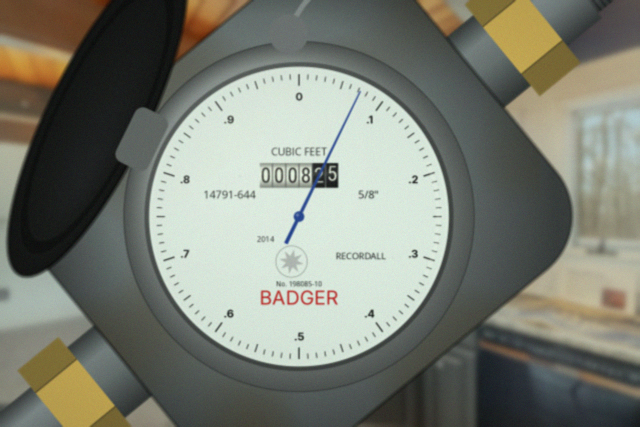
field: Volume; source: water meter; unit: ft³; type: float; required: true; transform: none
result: 825.07 ft³
